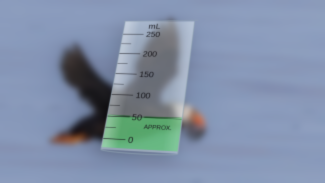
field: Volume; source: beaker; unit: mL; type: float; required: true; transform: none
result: 50 mL
